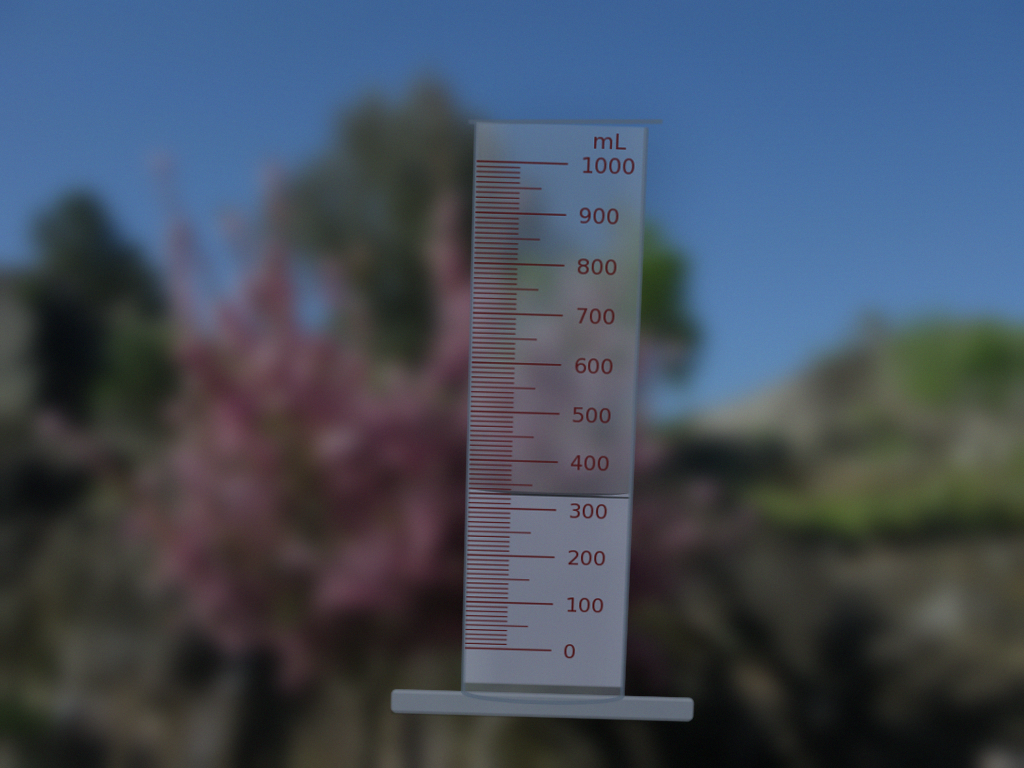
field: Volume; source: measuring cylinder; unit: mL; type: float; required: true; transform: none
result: 330 mL
